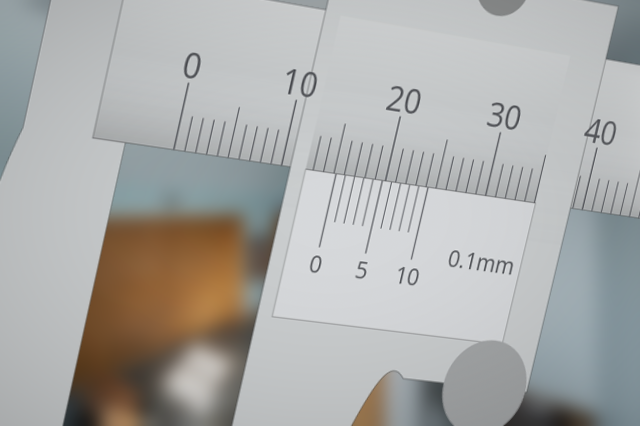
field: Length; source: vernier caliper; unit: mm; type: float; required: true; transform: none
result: 15.2 mm
